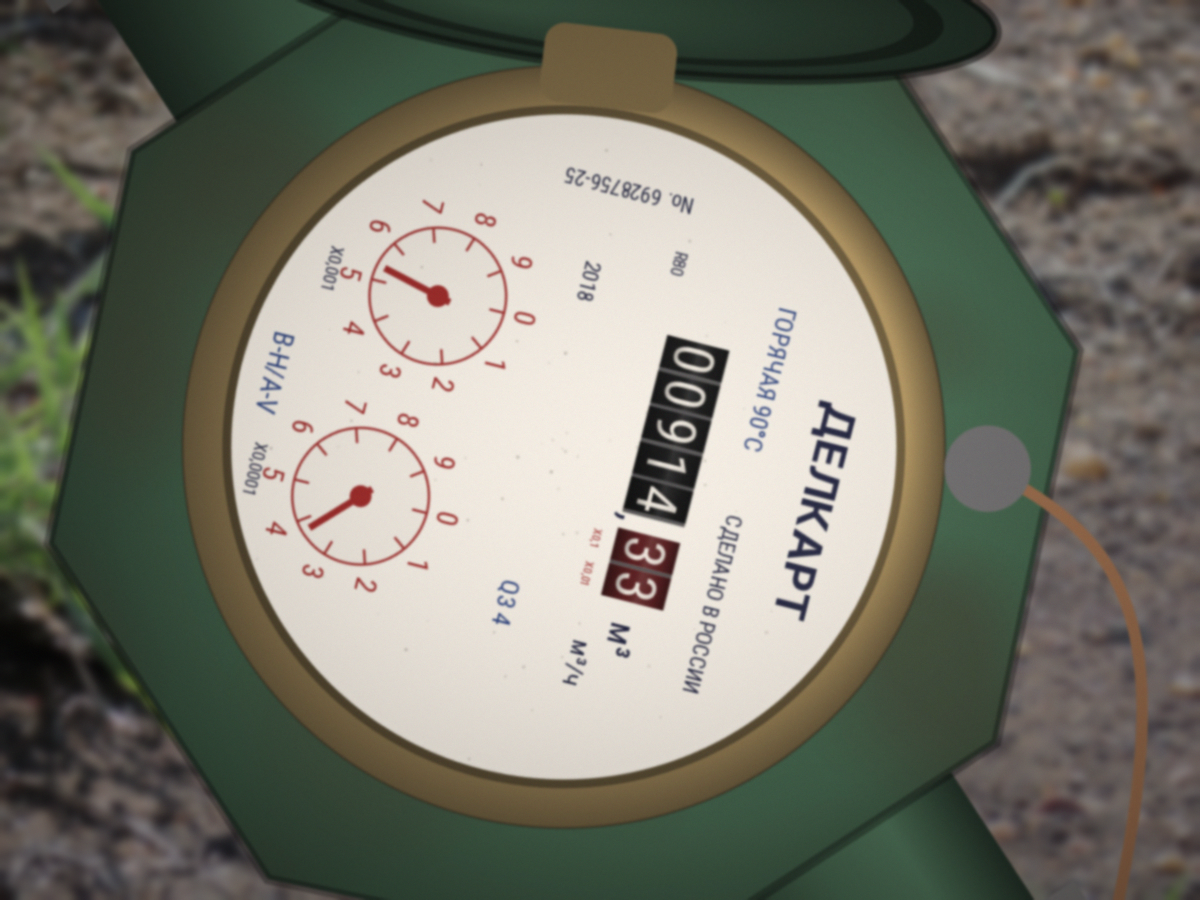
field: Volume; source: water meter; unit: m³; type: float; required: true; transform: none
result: 914.3353 m³
